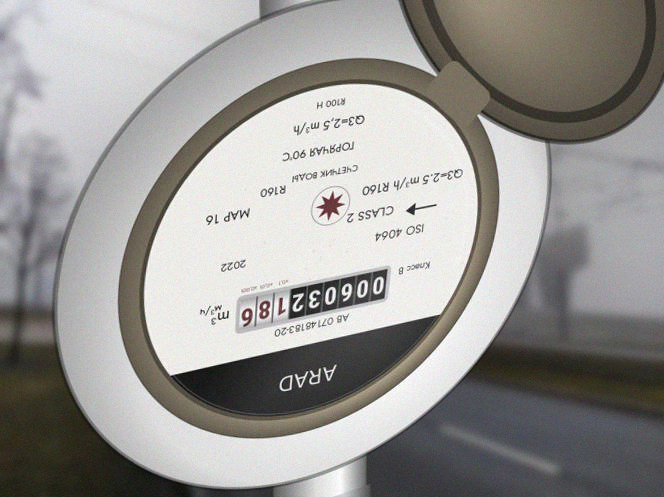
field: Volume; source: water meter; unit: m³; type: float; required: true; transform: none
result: 6032.186 m³
